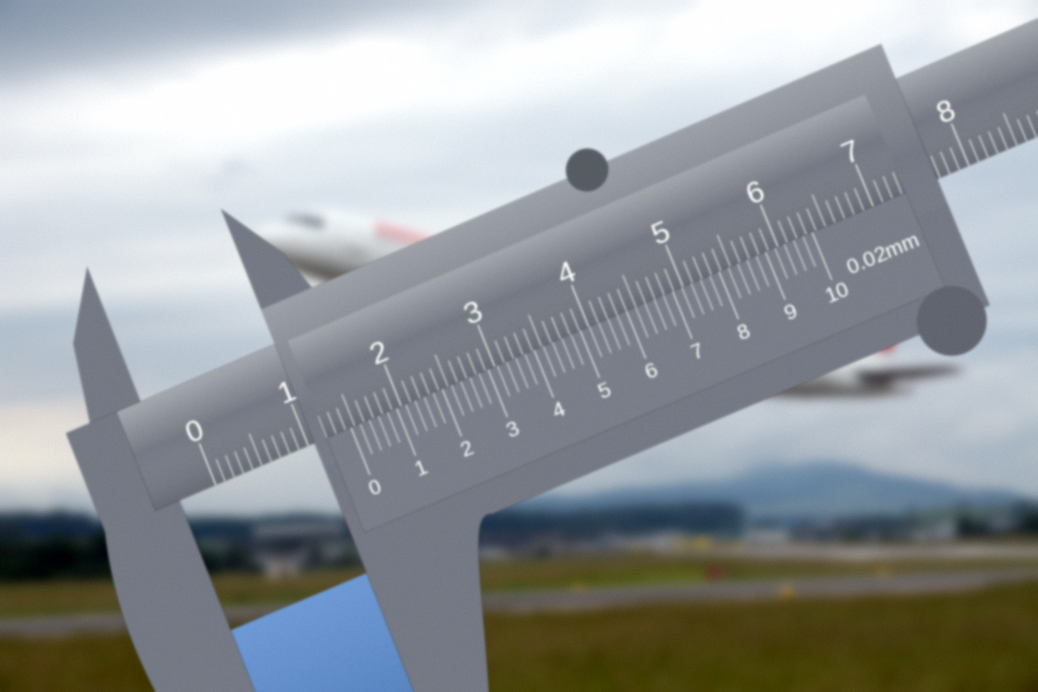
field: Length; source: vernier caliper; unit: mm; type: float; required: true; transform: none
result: 14.6 mm
